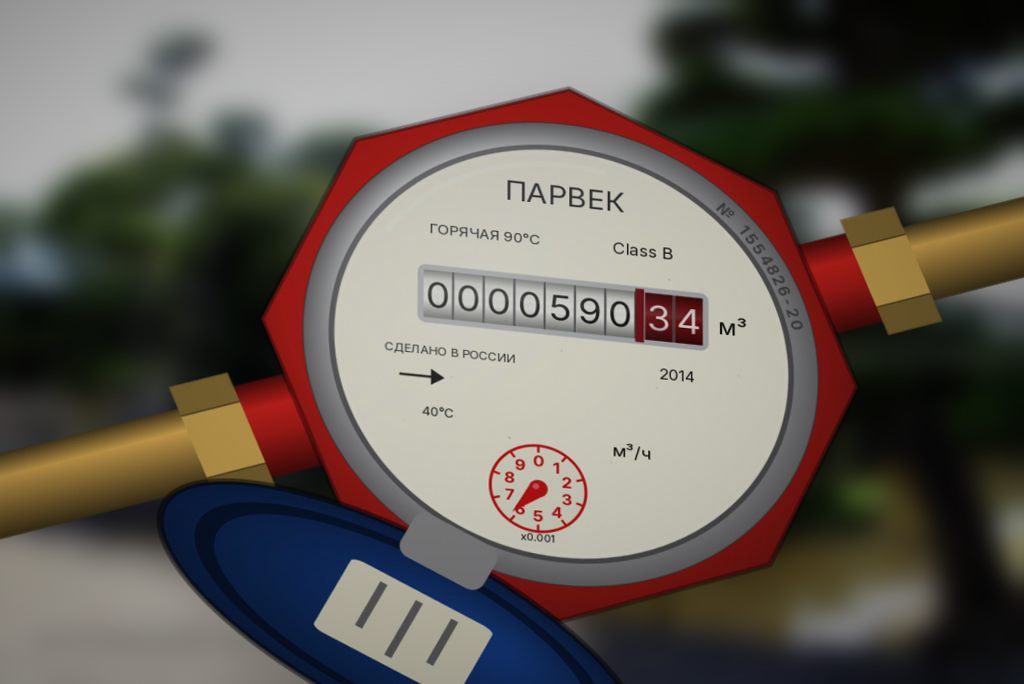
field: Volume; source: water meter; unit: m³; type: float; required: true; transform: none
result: 590.346 m³
